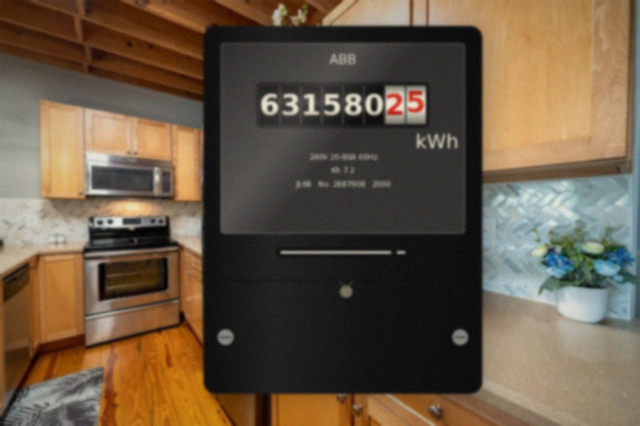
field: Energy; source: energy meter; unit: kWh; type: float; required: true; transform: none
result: 631580.25 kWh
